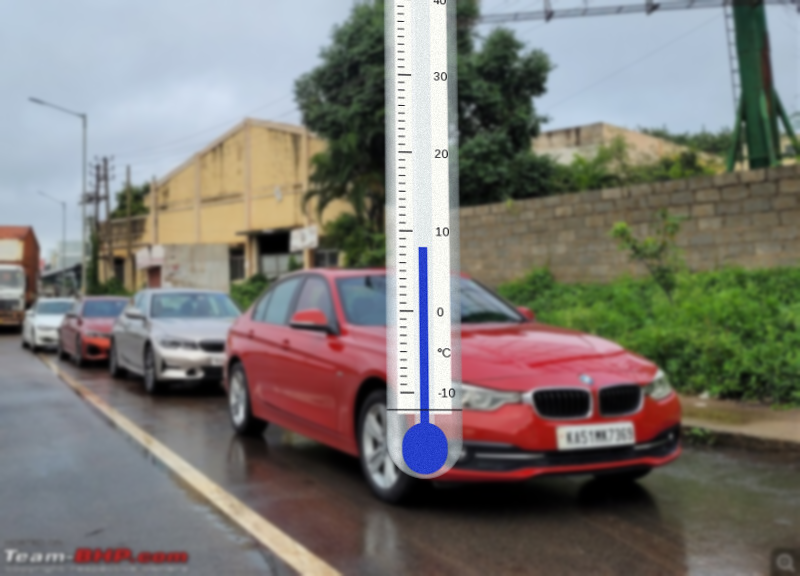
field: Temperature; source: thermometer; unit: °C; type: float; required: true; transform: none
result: 8 °C
